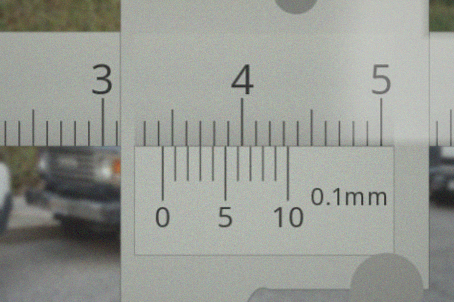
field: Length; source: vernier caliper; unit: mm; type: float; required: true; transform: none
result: 34.3 mm
